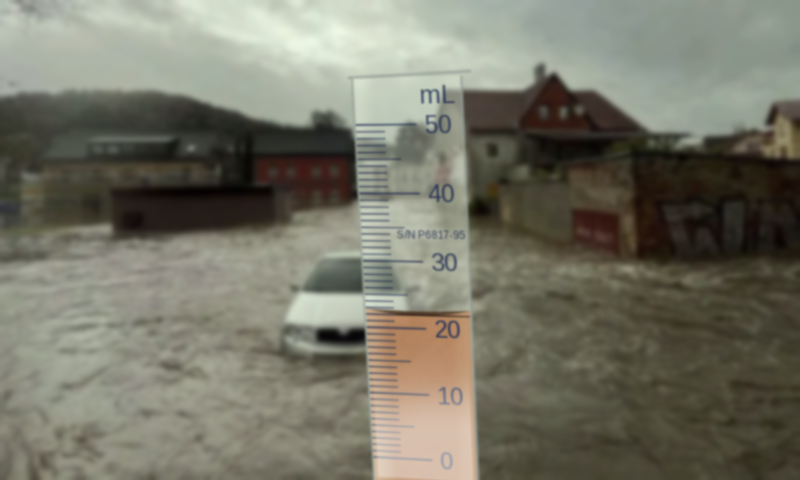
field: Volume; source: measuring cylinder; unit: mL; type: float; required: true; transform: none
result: 22 mL
